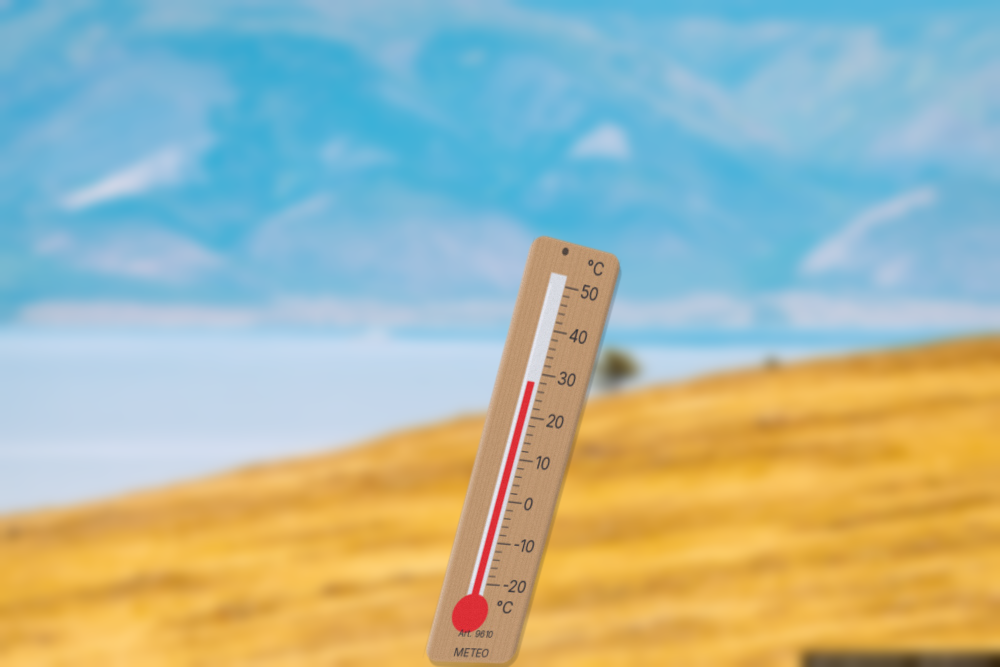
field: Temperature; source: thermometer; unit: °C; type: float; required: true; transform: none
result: 28 °C
